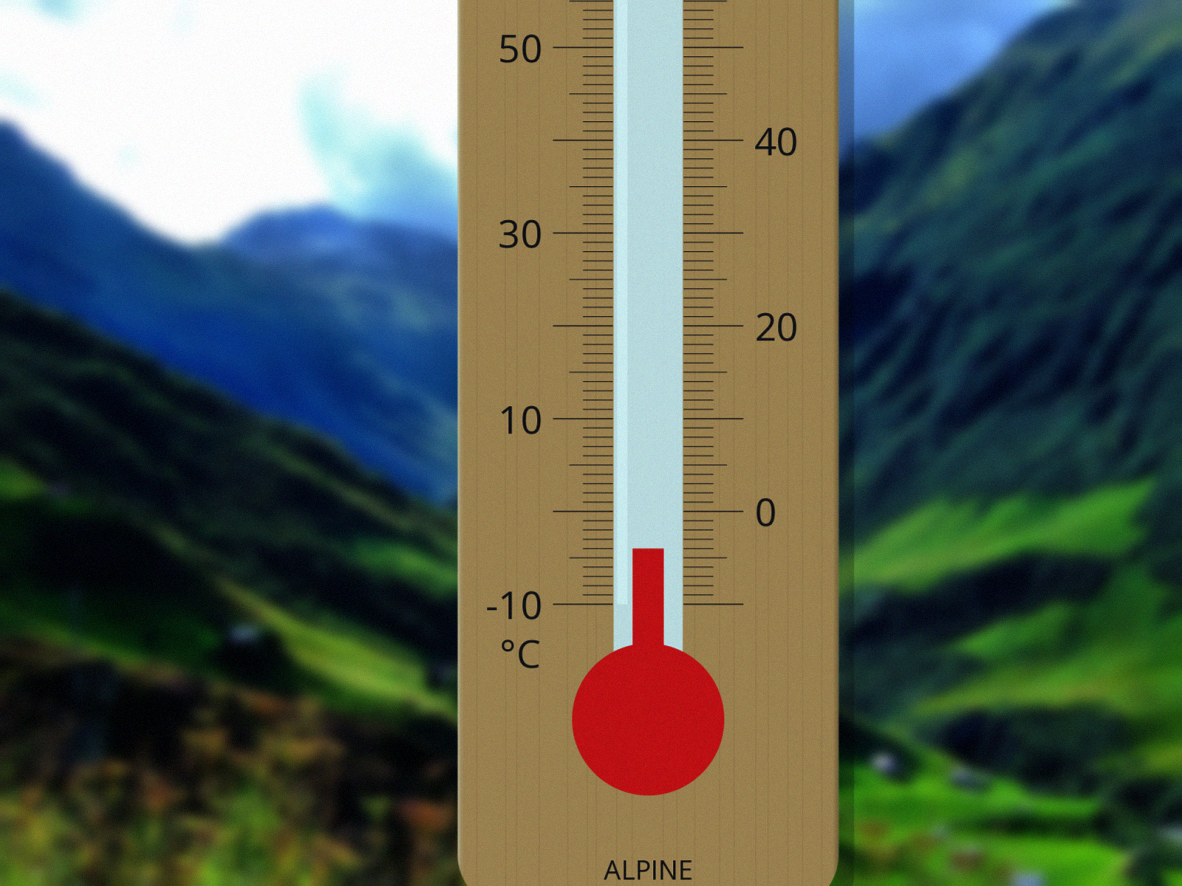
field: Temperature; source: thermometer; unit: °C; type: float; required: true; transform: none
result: -4 °C
